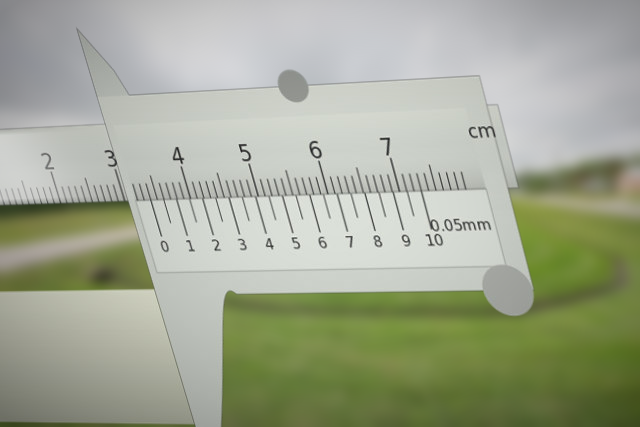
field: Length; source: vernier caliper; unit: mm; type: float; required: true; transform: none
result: 34.0 mm
